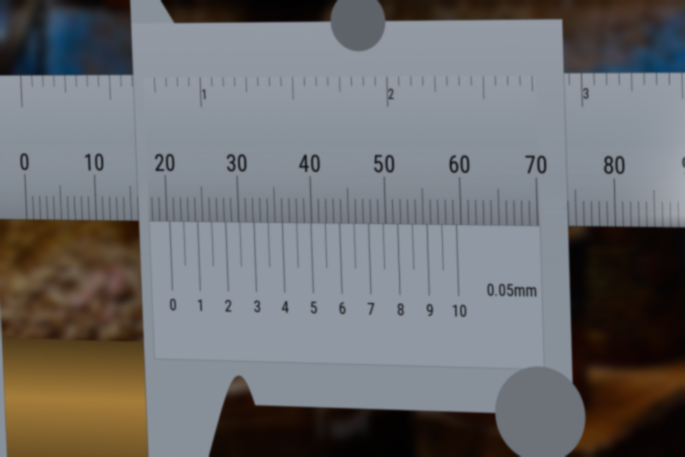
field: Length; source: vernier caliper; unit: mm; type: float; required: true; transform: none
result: 20.4 mm
